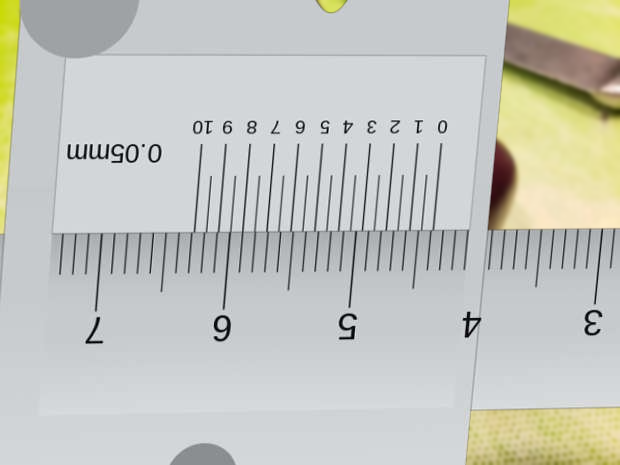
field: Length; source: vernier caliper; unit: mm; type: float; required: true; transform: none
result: 43.8 mm
